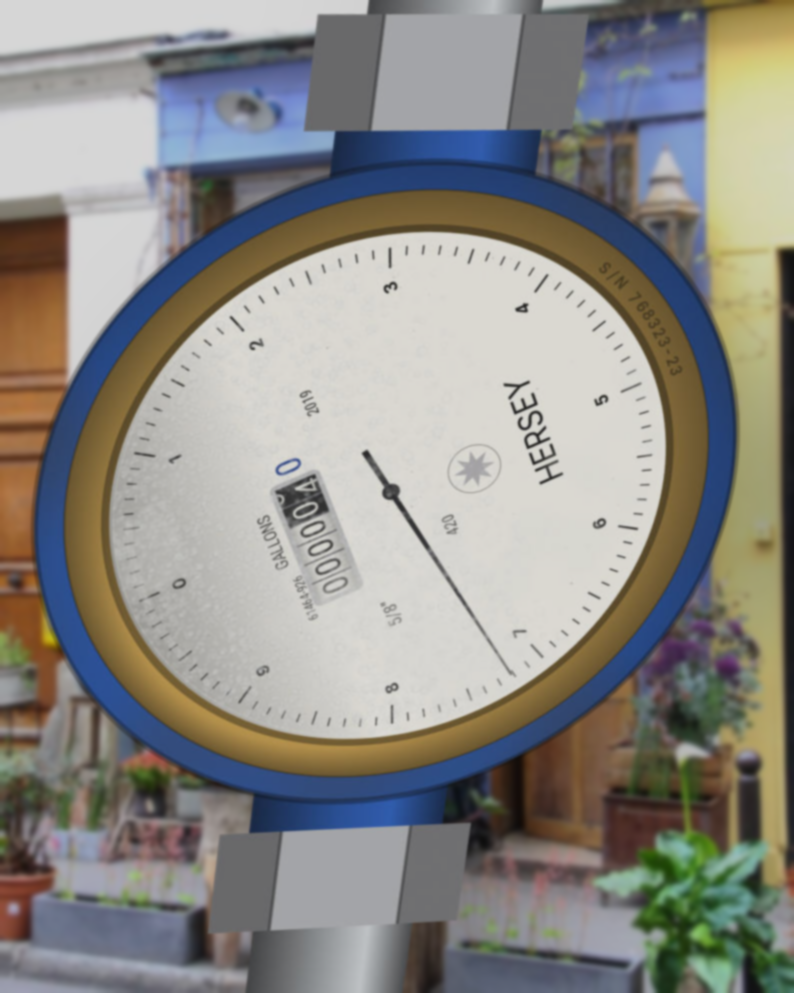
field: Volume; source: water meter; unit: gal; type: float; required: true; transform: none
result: 37.2 gal
